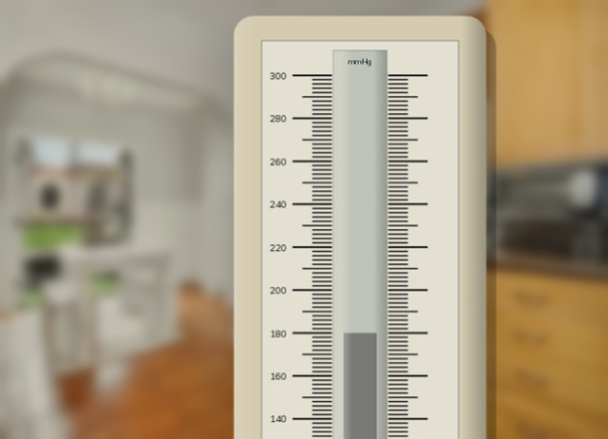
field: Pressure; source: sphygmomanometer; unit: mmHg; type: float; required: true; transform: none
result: 180 mmHg
